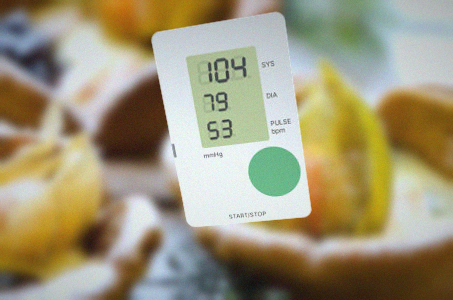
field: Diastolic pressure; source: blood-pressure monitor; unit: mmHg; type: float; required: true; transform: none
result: 79 mmHg
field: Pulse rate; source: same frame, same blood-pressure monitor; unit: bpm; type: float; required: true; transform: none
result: 53 bpm
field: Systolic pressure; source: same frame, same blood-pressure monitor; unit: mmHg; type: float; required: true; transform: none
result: 104 mmHg
